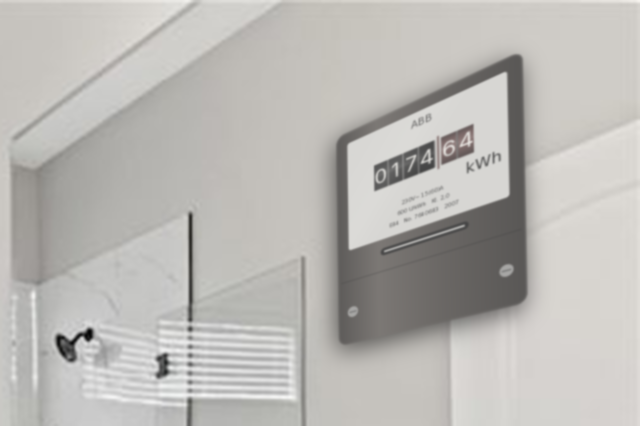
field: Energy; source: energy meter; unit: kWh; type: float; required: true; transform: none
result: 174.64 kWh
